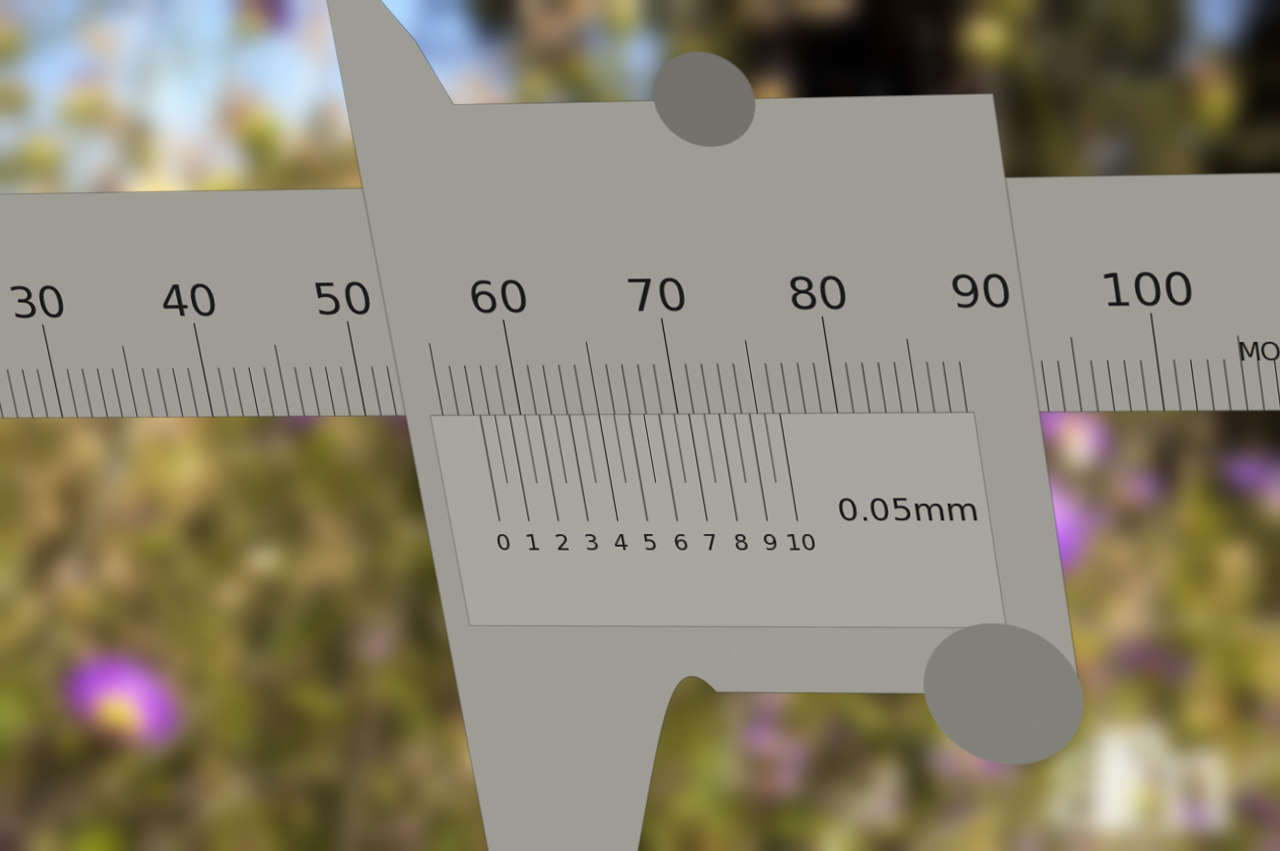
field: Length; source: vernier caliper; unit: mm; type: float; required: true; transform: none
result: 57.4 mm
